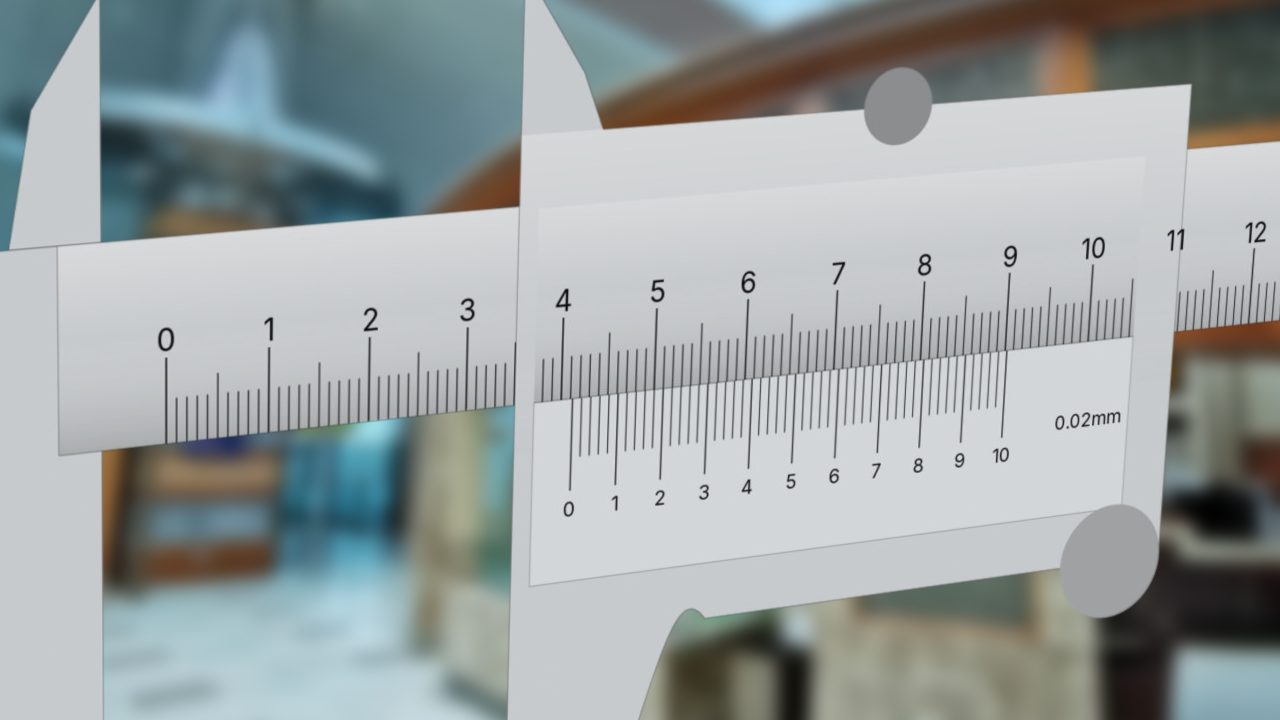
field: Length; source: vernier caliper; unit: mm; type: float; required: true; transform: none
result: 41.2 mm
